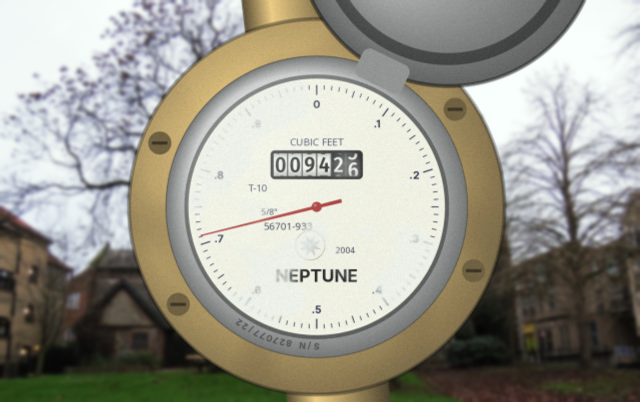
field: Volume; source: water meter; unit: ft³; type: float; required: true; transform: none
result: 9425.71 ft³
